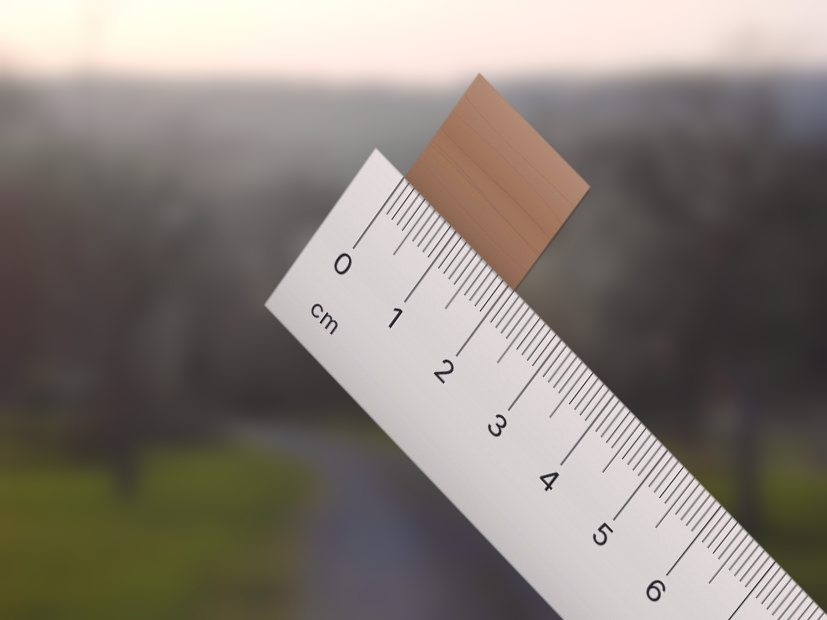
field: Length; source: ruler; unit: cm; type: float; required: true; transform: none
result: 2.1 cm
